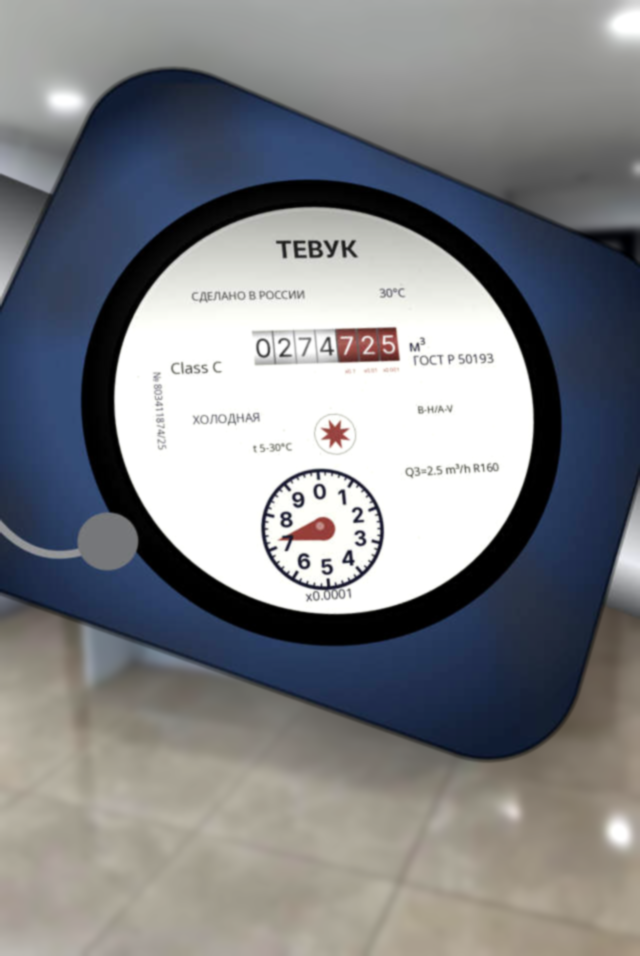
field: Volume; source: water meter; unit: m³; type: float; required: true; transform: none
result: 274.7257 m³
